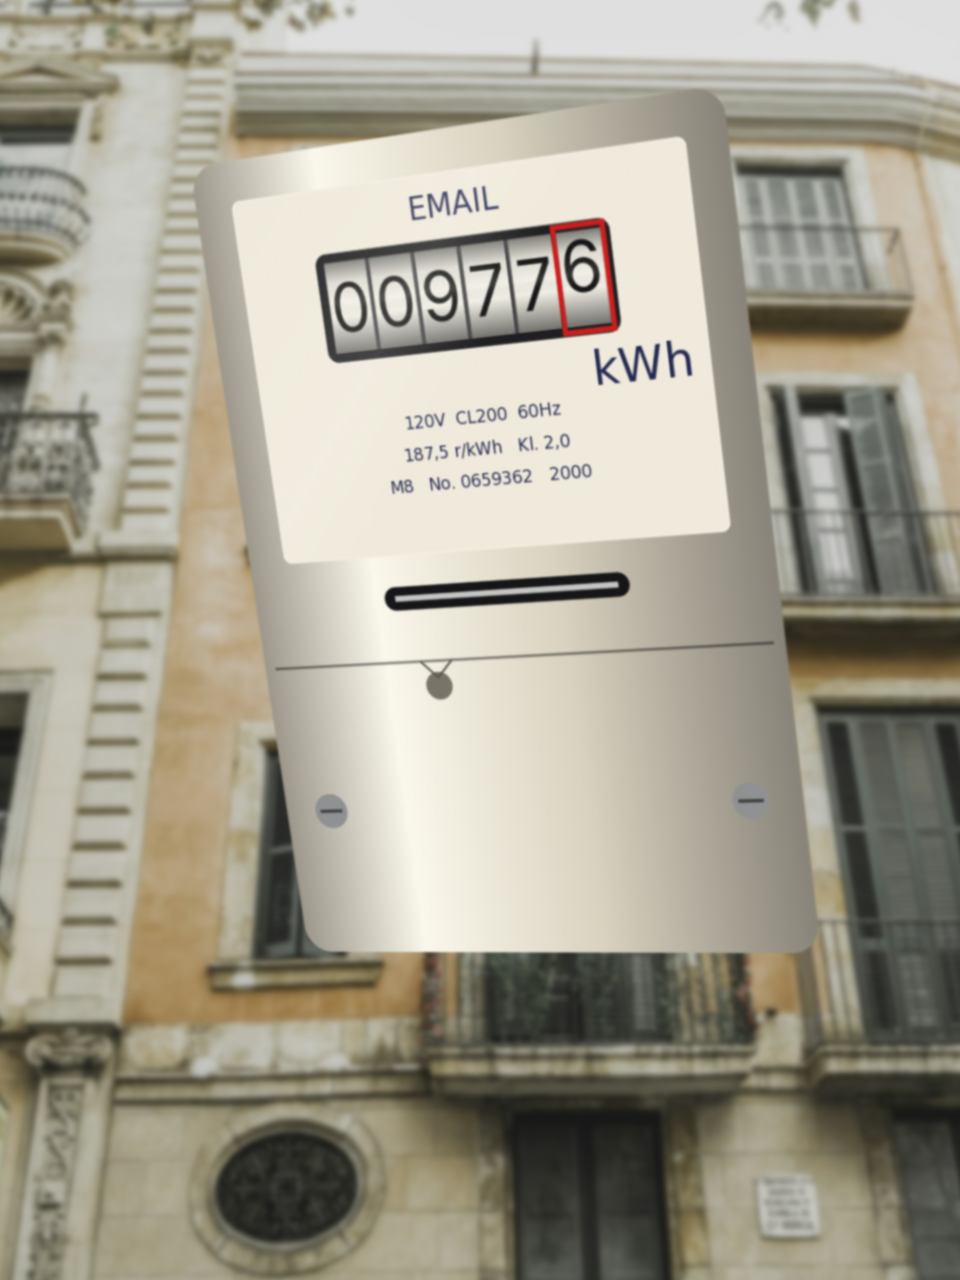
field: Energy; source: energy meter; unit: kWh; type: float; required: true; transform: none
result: 977.6 kWh
